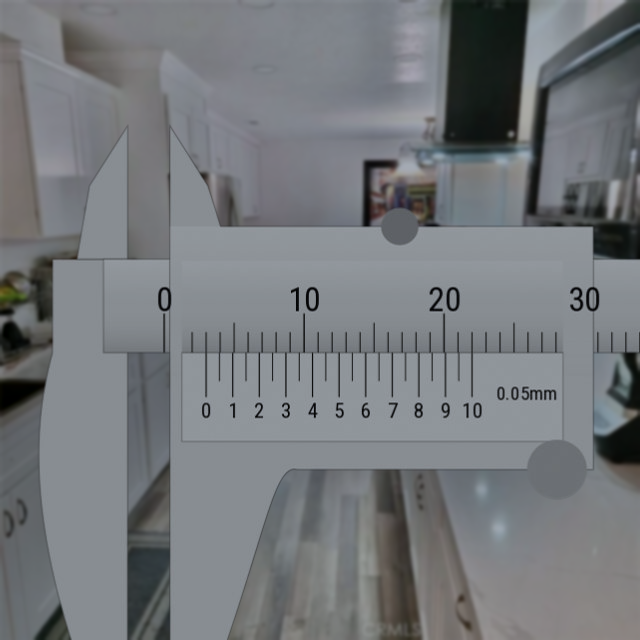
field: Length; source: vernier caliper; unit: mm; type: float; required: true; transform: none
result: 3.0 mm
